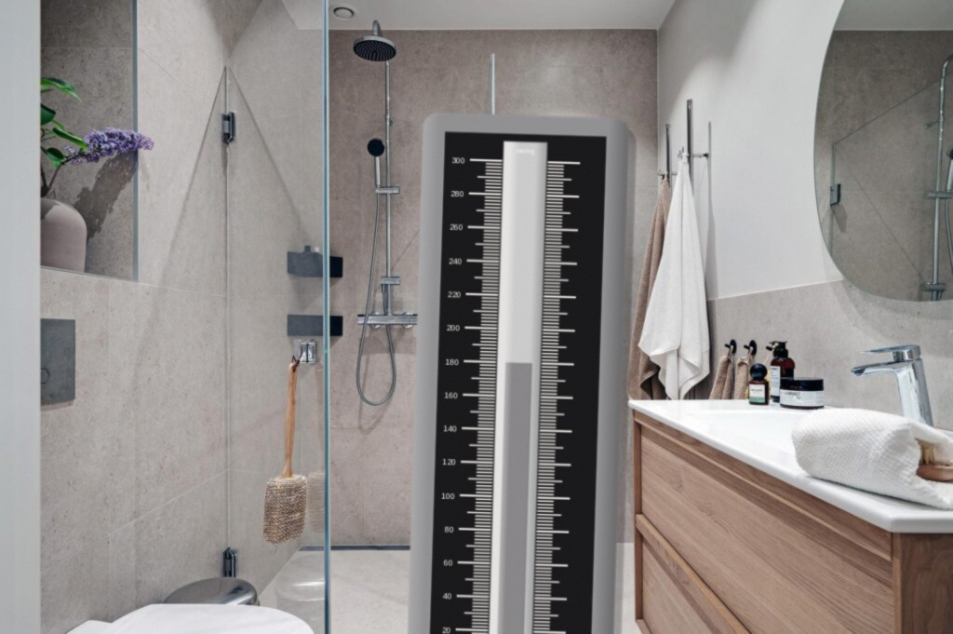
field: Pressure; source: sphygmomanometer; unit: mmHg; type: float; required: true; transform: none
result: 180 mmHg
